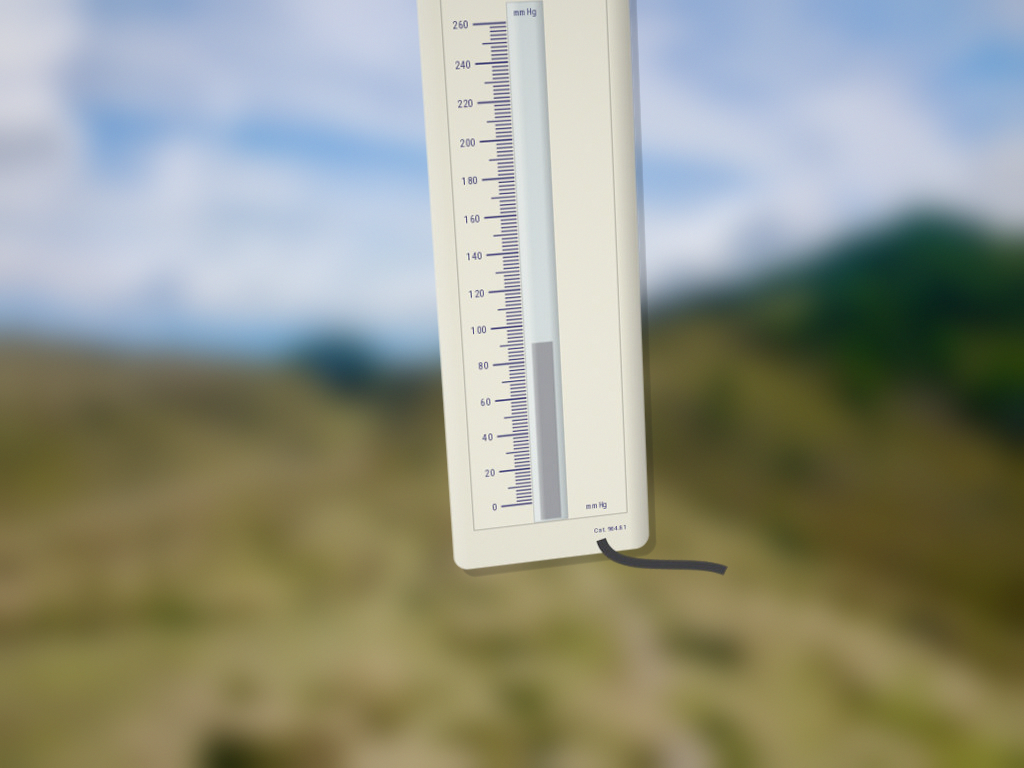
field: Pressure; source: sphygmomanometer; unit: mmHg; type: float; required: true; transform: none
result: 90 mmHg
